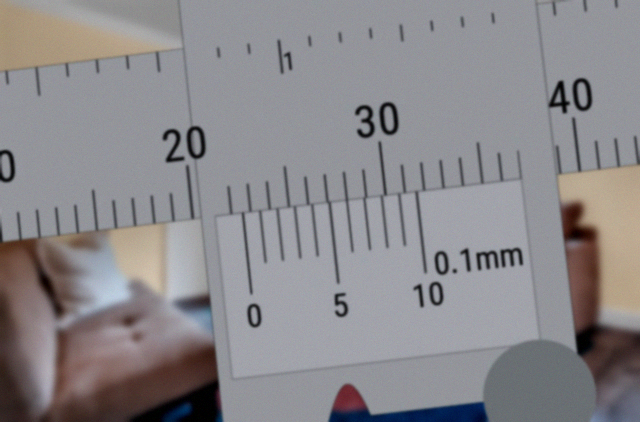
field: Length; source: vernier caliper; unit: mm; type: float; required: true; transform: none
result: 22.6 mm
